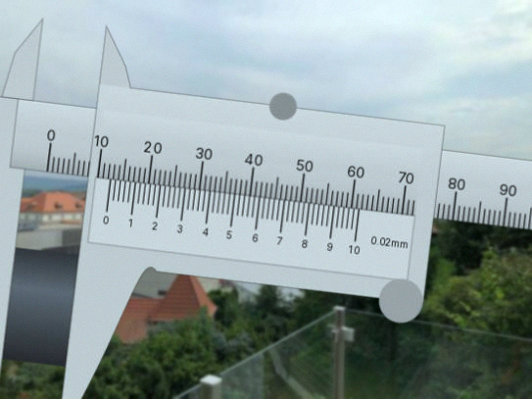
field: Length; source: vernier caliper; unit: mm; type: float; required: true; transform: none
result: 12.5 mm
